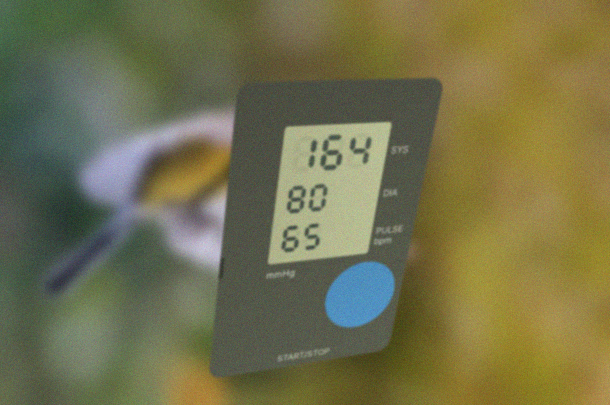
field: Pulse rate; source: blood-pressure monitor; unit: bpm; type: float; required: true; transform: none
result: 65 bpm
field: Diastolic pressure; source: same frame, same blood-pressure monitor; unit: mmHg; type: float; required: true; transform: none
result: 80 mmHg
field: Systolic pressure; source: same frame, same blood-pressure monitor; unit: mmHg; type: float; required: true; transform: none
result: 164 mmHg
